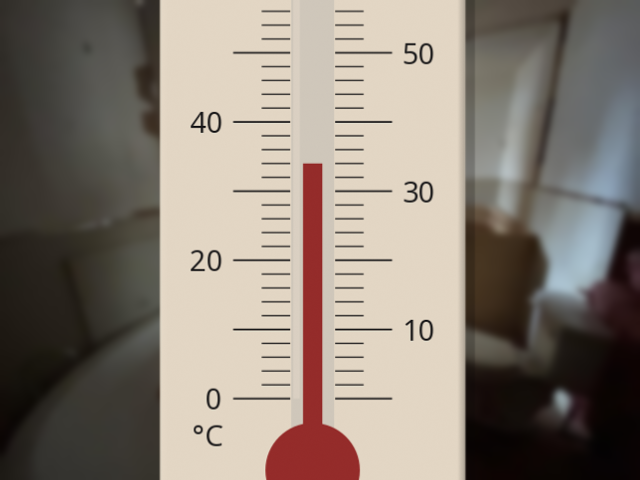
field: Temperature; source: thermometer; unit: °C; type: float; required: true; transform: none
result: 34 °C
